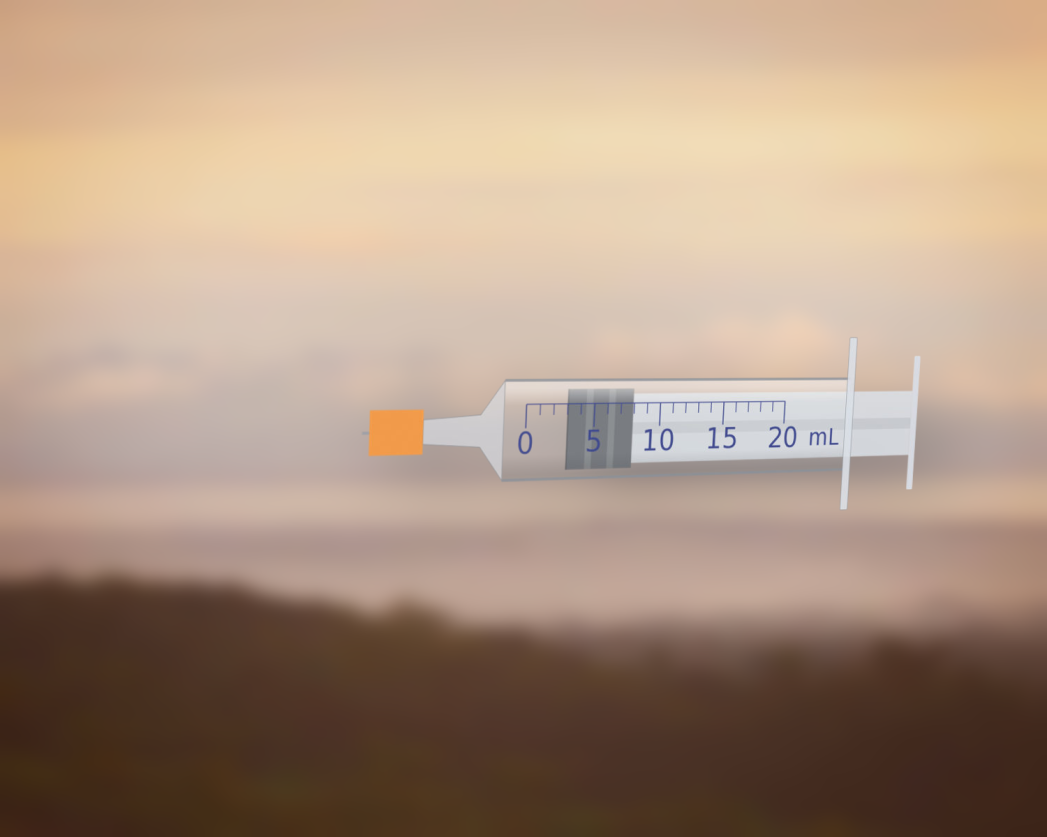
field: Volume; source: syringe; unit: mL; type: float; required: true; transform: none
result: 3 mL
